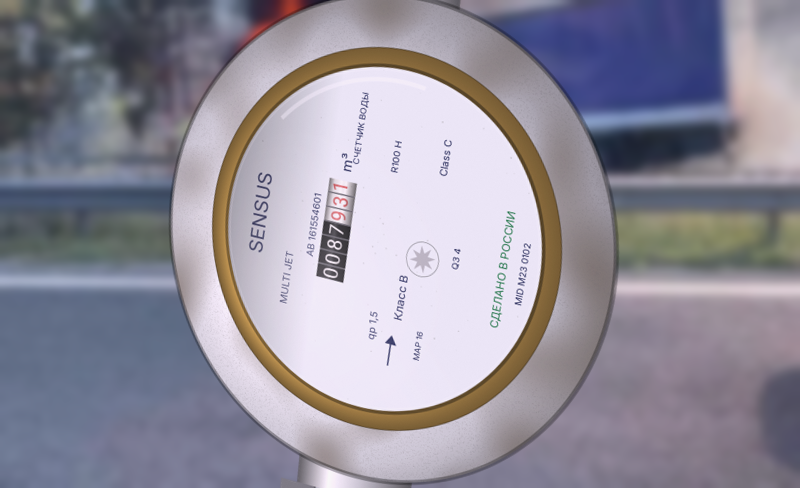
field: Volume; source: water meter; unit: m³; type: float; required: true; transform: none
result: 87.931 m³
